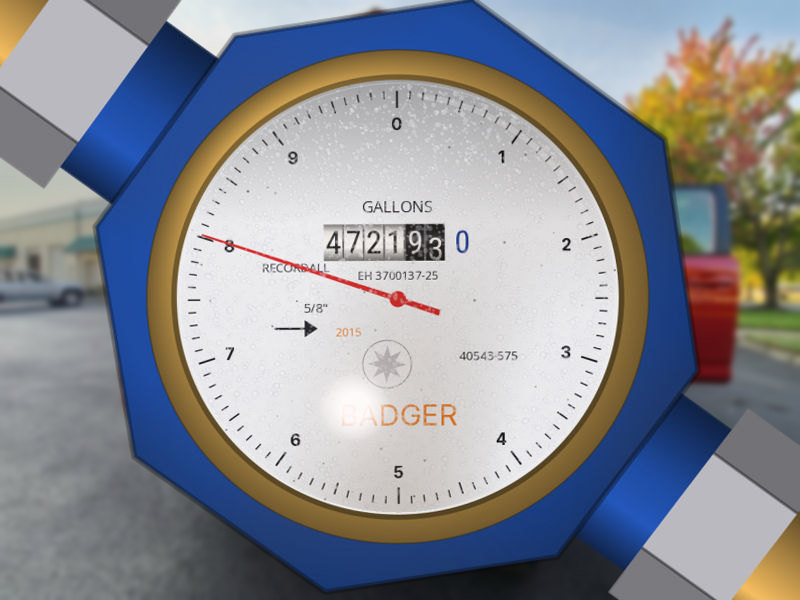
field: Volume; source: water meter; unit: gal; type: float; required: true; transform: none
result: 4721928.0 gal
